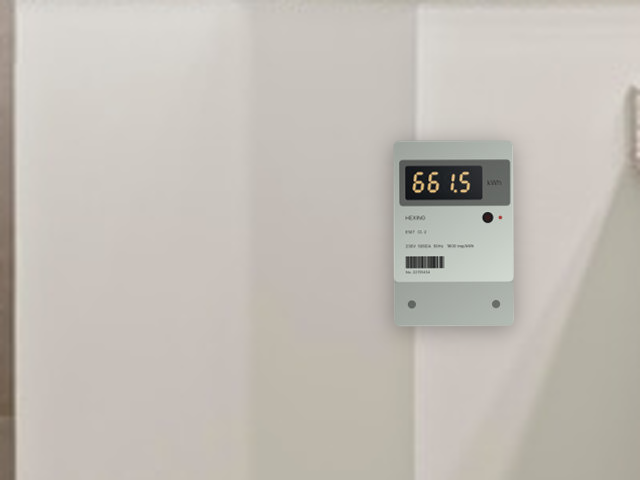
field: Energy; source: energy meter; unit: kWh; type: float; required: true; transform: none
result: 661.5 kWh
